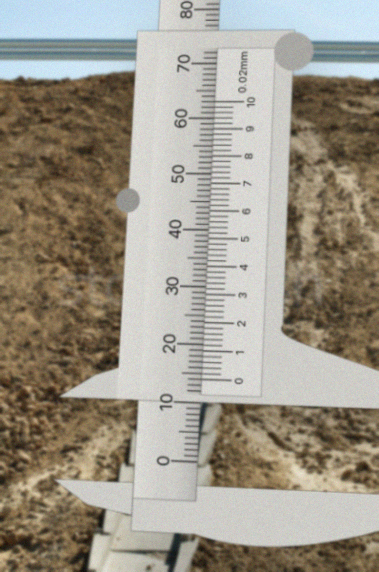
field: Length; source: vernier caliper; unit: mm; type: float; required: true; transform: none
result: 14.0 mm
